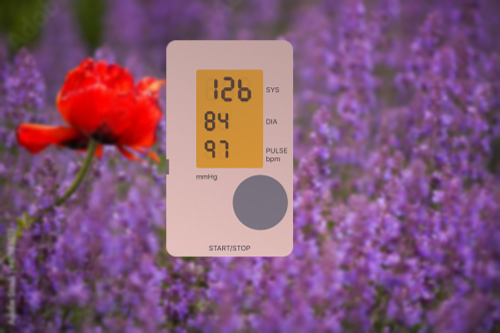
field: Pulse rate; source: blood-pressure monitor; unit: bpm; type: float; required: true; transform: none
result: 97 bpm
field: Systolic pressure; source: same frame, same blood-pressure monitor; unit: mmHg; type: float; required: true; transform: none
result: 126 mmHg
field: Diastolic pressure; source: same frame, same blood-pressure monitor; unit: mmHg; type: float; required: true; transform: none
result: 84 mmHg
